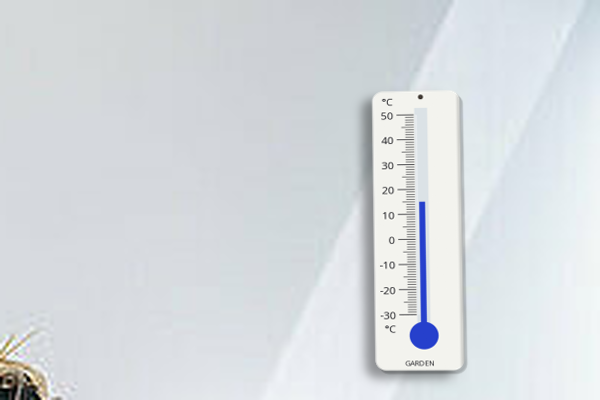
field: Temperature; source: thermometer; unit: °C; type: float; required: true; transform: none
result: 15 °C
